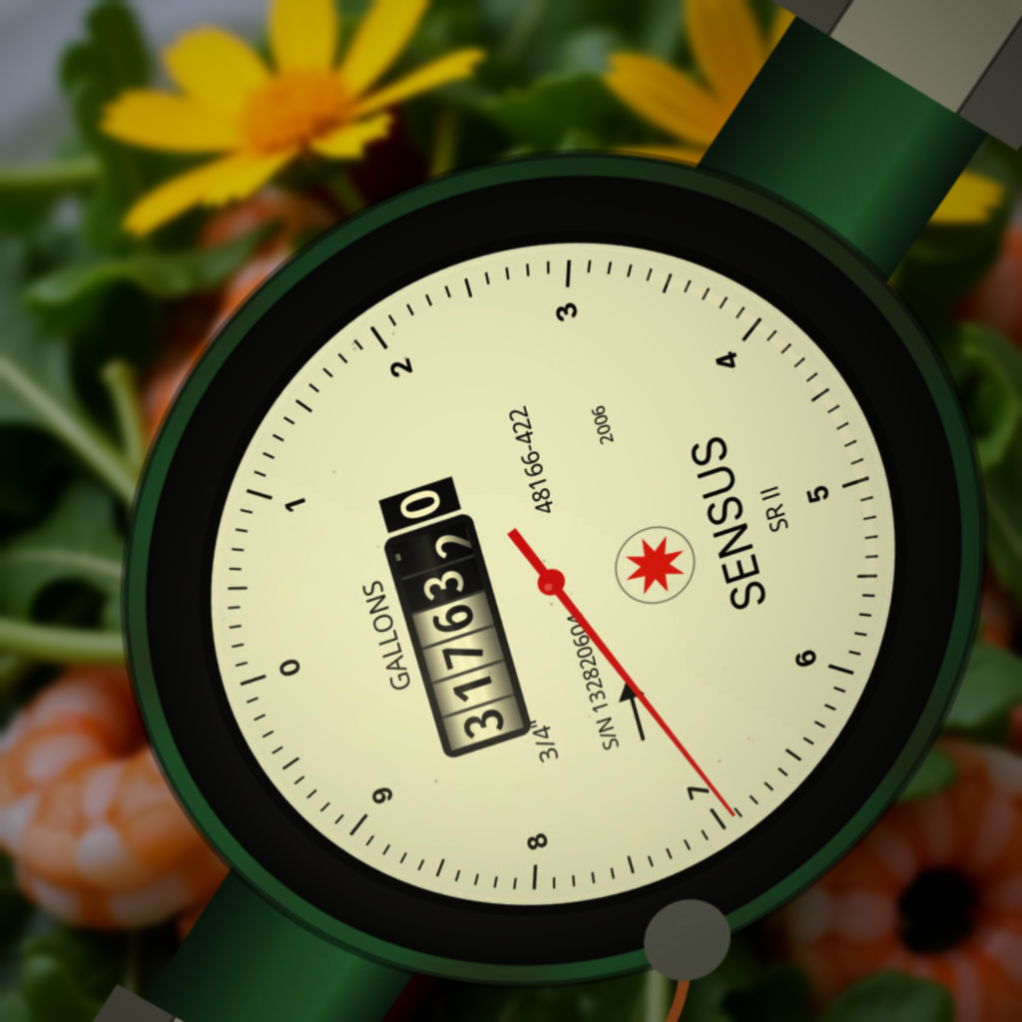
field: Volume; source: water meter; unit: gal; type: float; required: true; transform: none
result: 3176316.9 gal
